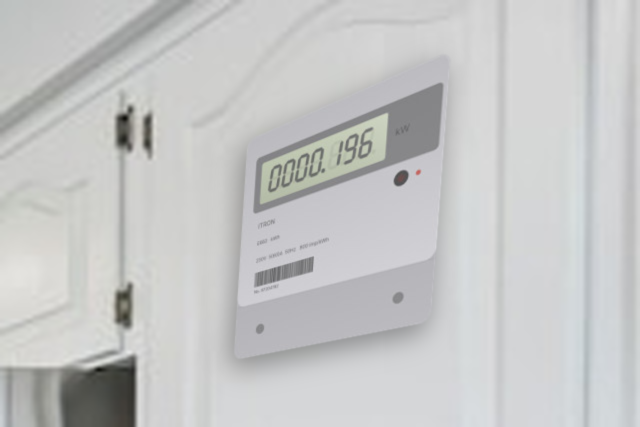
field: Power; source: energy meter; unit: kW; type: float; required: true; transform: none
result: 0.196 kW
